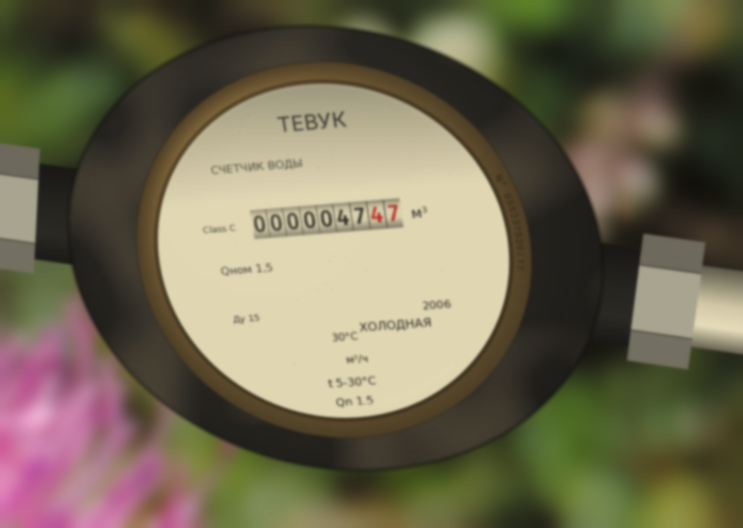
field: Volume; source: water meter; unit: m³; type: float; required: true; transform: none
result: 47.47 m³
